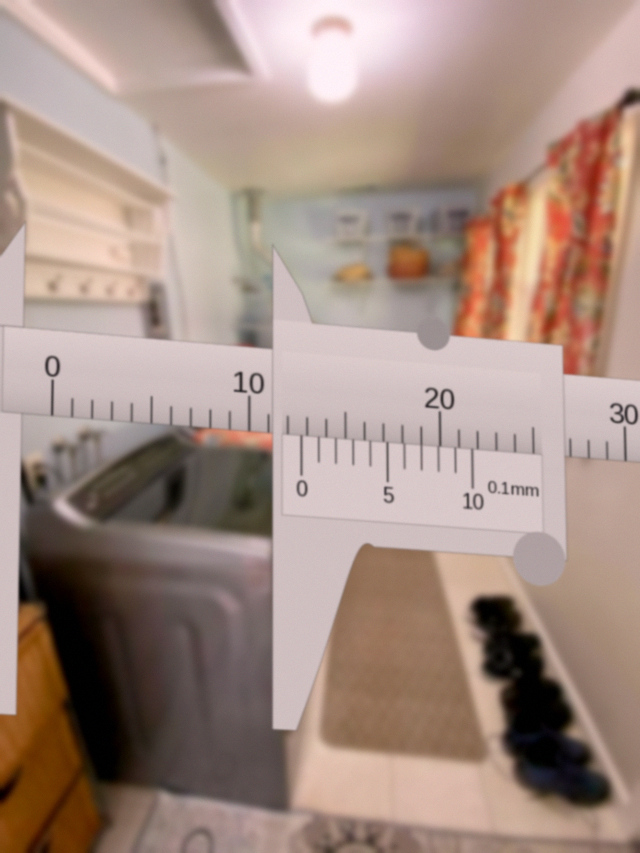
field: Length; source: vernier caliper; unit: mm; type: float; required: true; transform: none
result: 12.7 mm
